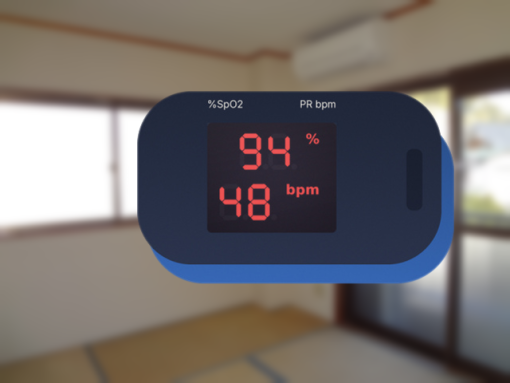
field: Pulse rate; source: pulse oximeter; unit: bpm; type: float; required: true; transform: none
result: 48 bpm
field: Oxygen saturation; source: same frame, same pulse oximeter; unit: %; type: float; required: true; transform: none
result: 94 %
